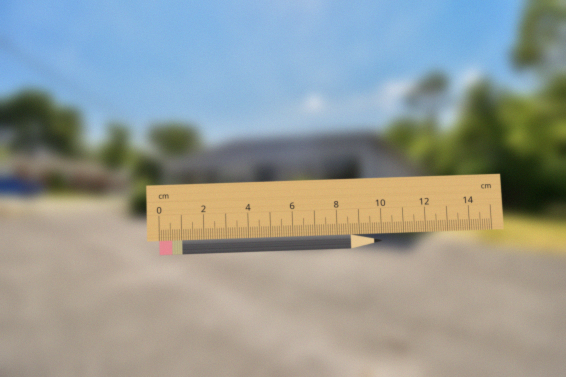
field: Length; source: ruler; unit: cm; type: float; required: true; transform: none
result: 10 cm
